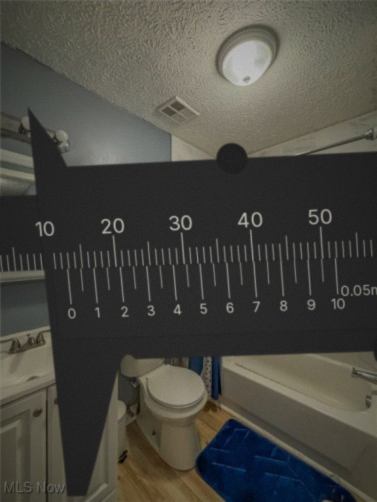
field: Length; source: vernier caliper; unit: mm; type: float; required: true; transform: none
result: 12.8 mm
